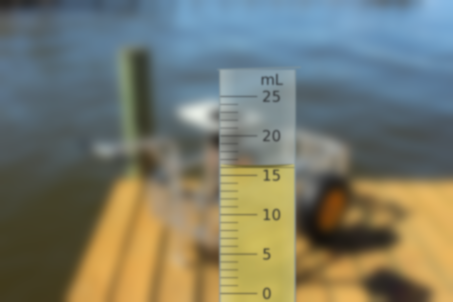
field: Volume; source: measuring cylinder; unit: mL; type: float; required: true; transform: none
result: 16 mL
